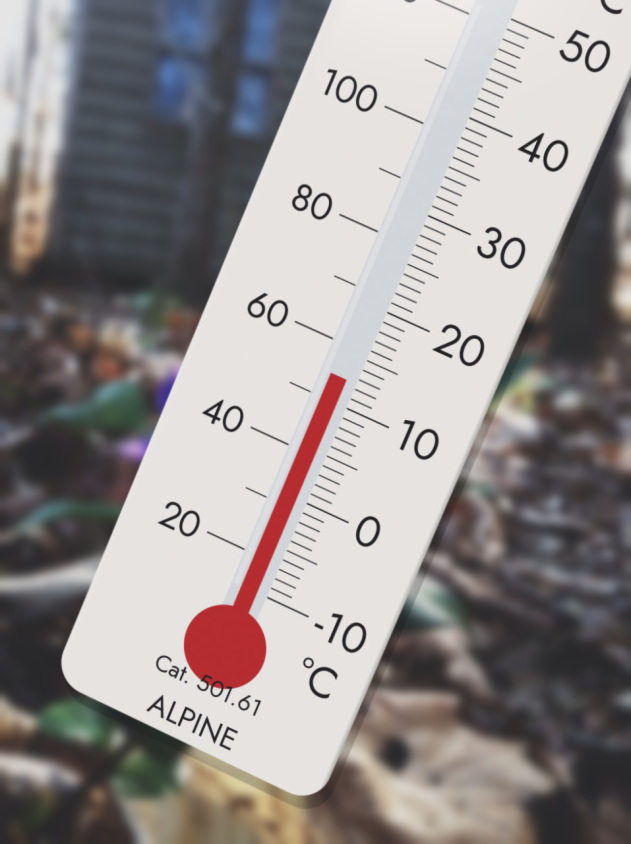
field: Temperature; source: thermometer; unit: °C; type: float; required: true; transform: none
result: 12.5 °C
